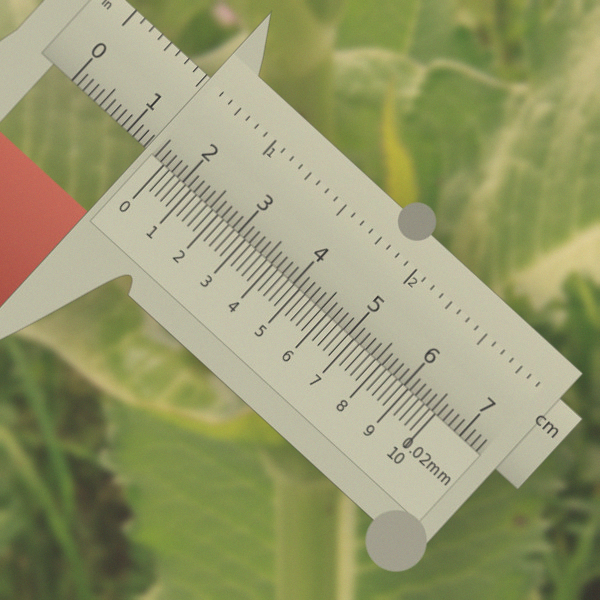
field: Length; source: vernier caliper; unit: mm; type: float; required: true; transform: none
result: 16.6 mm
